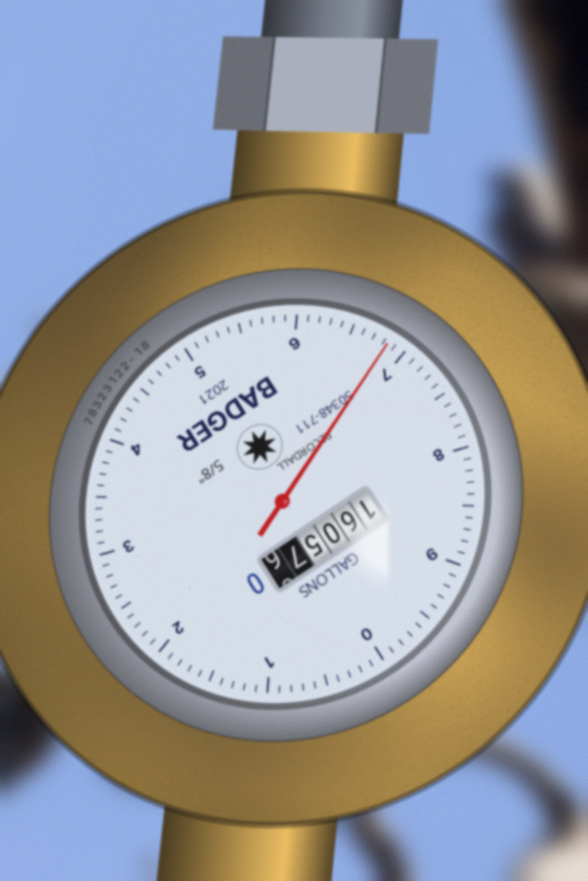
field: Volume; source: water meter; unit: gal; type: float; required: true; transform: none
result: 1605756.8 gal
